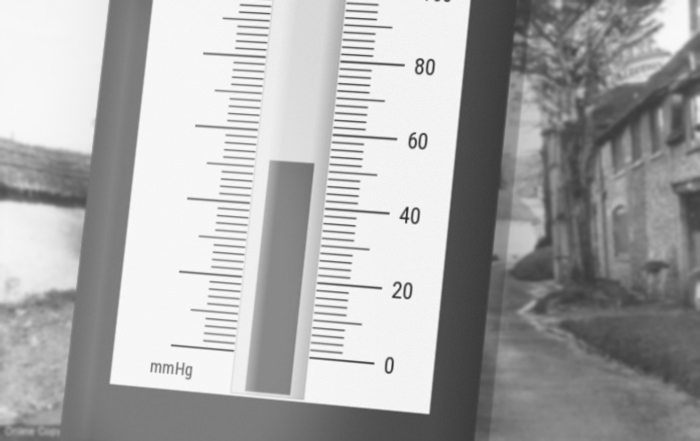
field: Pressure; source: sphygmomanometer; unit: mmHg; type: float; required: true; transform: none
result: 52 mmHg
